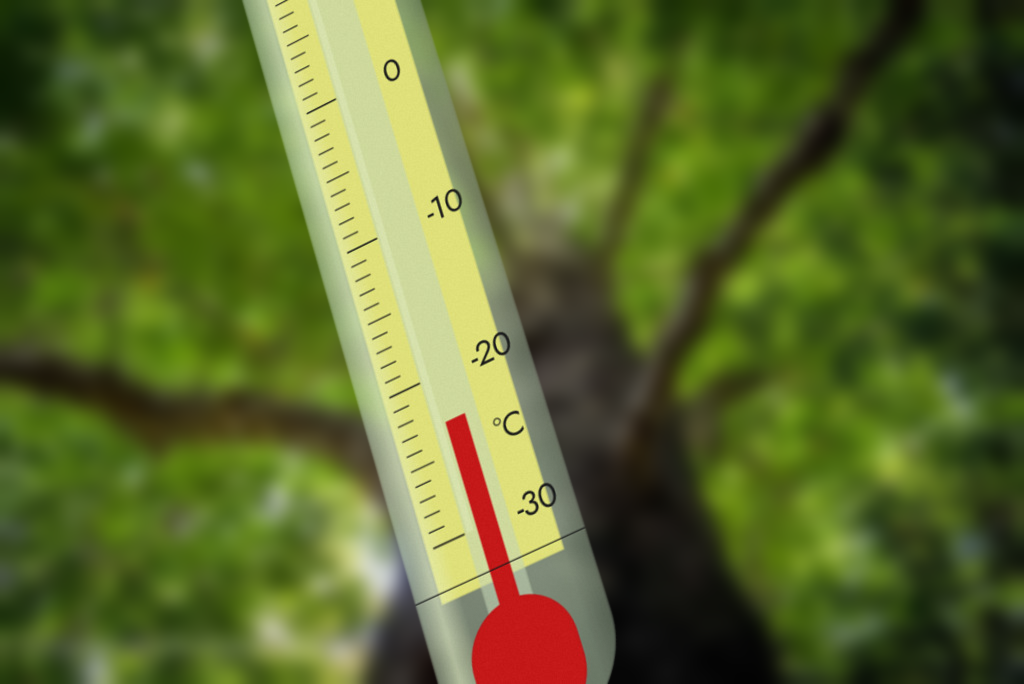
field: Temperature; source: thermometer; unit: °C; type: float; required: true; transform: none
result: -23 °C
